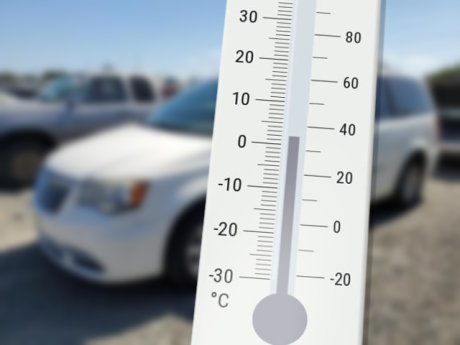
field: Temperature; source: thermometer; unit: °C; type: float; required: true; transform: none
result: 2 °C
